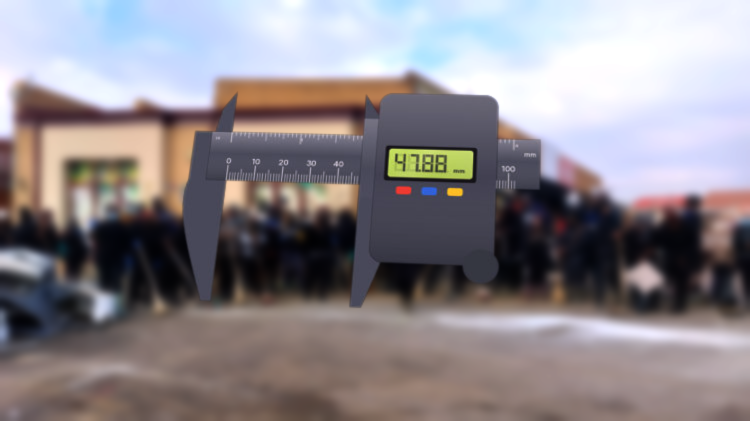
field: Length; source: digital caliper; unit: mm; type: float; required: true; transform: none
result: 47.88 mm
